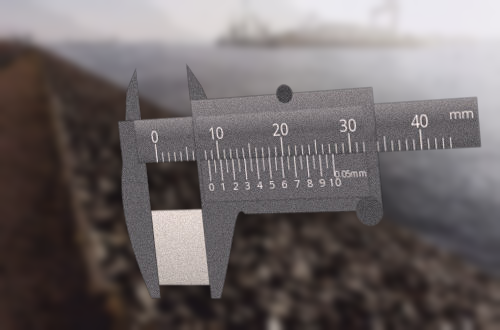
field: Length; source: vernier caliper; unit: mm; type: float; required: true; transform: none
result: 8.4 mm
